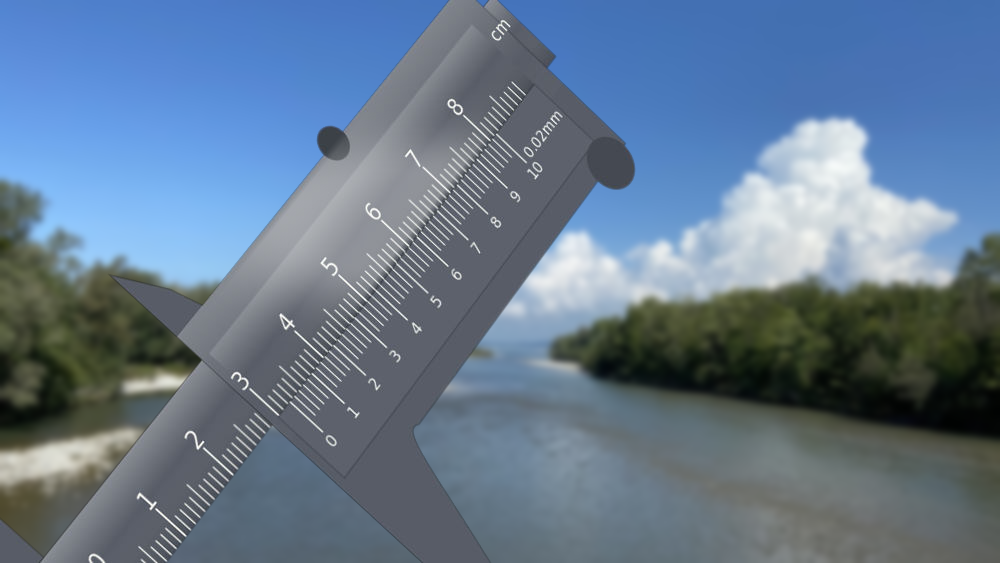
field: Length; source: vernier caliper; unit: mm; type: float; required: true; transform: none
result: 32.4 mm
